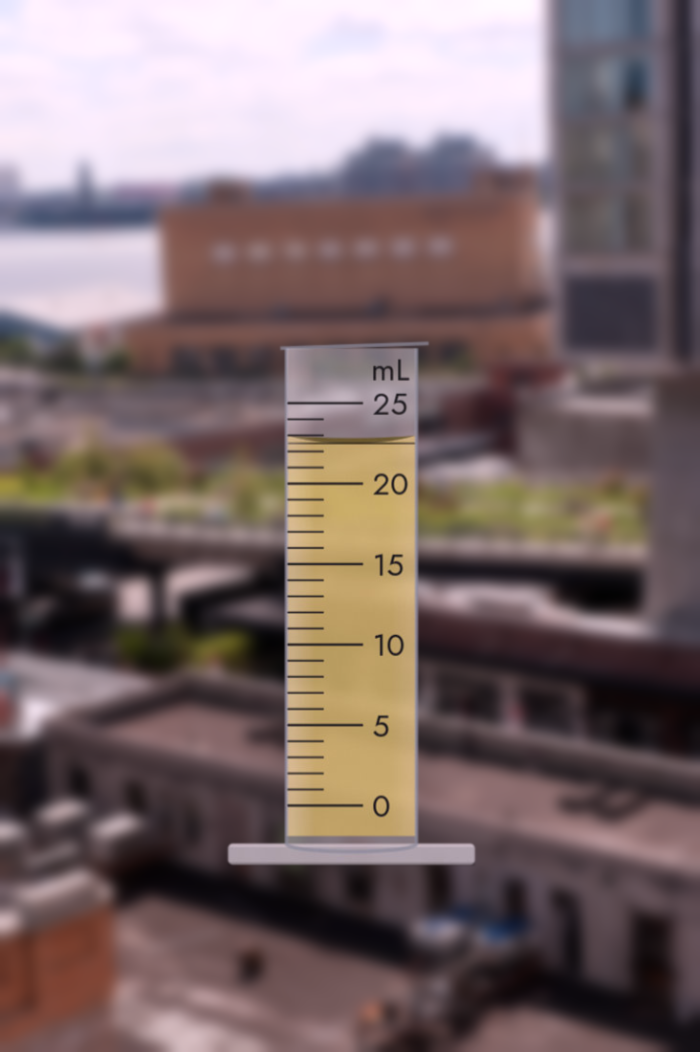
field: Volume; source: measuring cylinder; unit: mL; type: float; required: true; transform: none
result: 22.5 mL
